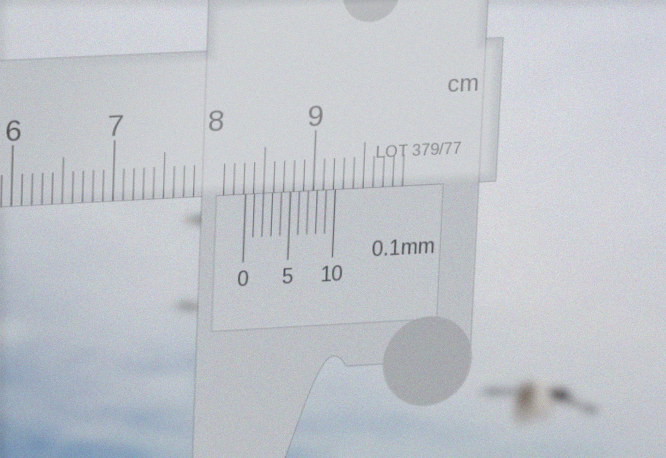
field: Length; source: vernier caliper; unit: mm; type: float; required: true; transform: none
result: 83.2 mm
